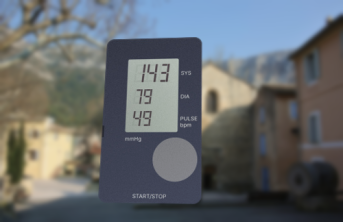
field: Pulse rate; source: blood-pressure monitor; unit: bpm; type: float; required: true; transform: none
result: 49 bpm
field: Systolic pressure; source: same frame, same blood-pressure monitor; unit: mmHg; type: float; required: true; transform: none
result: 143 mmHg
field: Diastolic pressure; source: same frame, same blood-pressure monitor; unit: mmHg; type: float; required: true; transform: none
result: 79 mmHg
